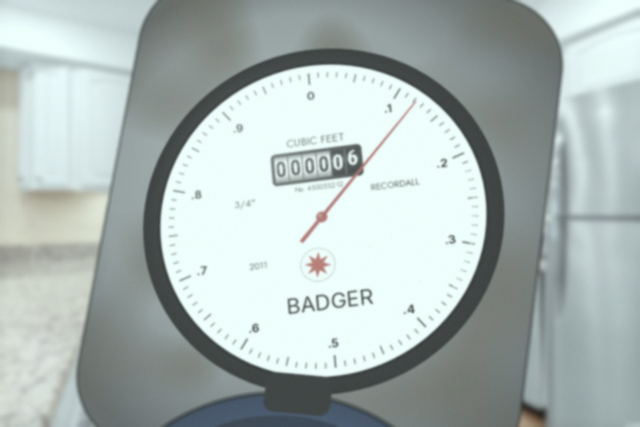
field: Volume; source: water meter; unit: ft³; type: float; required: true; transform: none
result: 6.12 ft³
